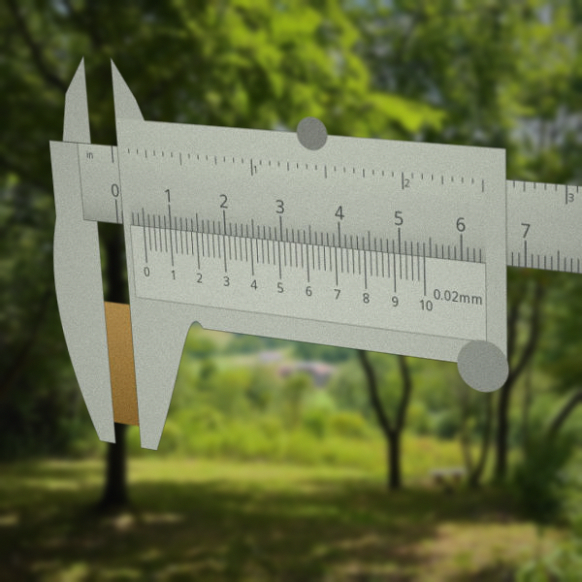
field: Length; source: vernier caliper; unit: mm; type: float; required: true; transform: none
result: 5.0 mm
